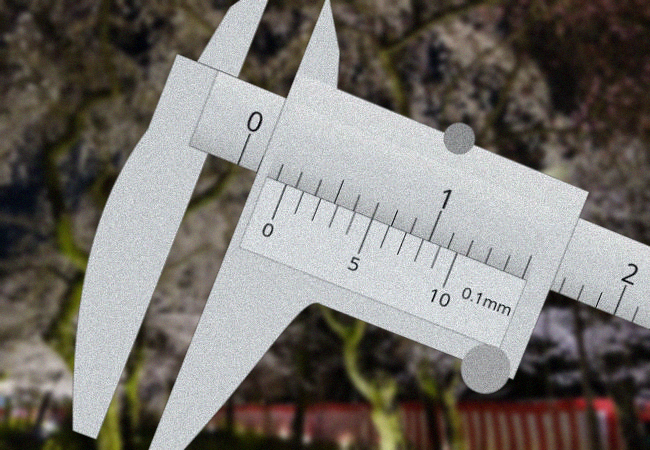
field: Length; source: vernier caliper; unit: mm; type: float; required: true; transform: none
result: 2.5 mm
